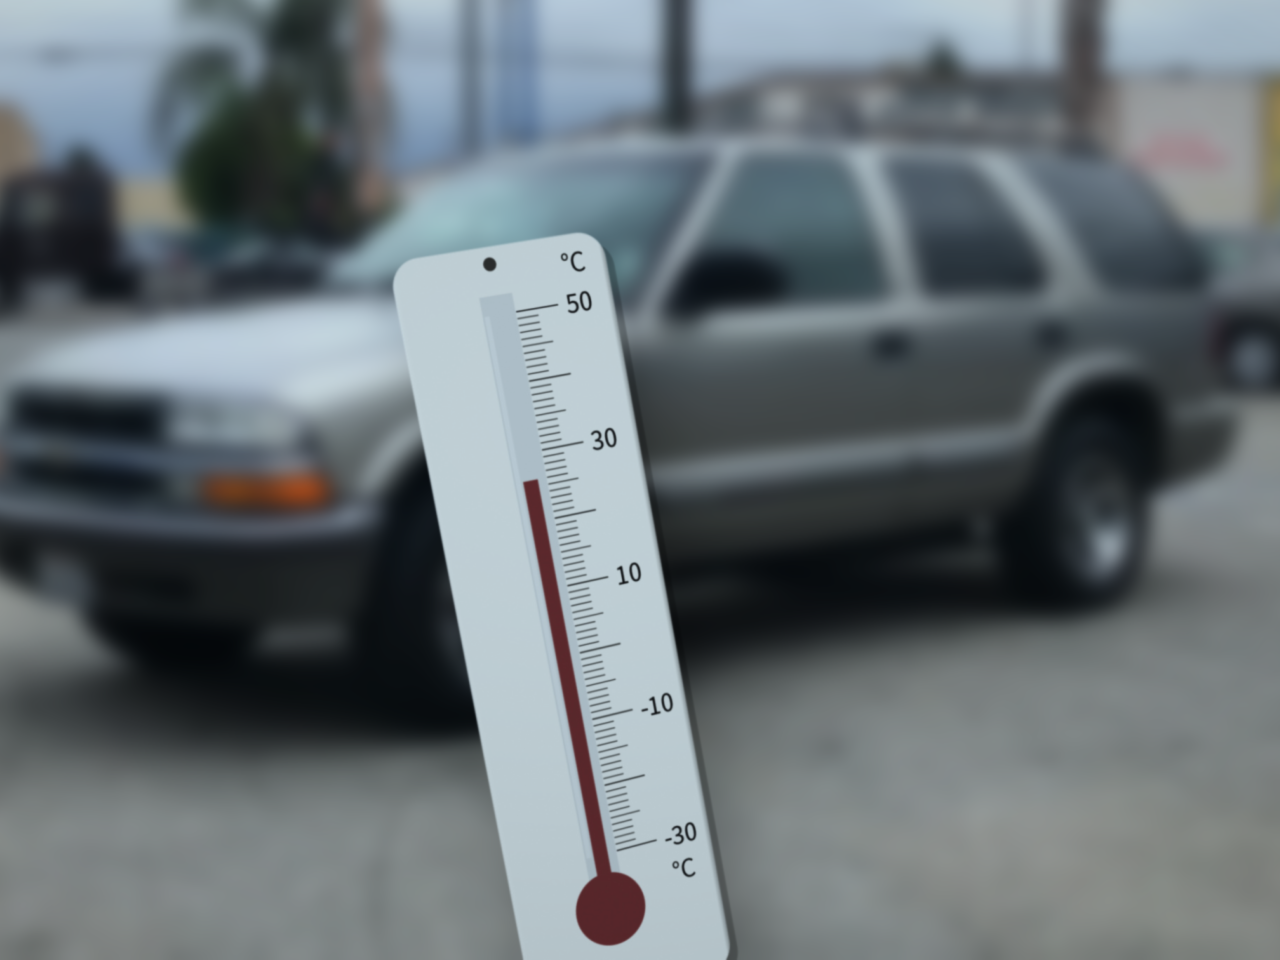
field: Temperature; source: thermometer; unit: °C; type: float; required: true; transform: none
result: 26 °C
